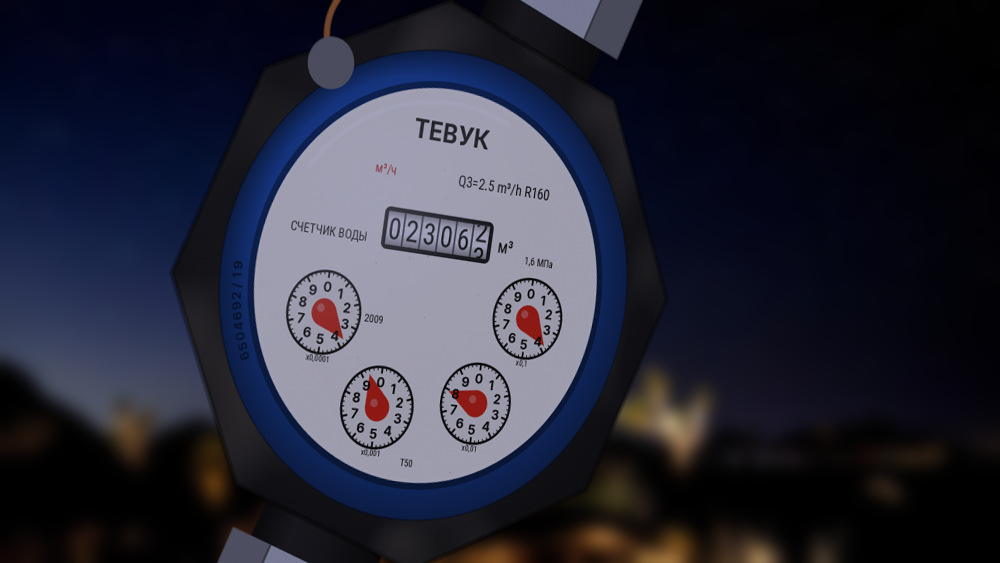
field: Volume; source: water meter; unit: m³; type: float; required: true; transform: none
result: 23062.3793 m³
